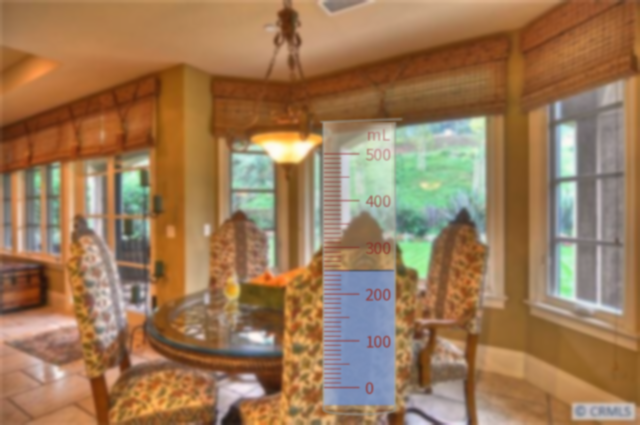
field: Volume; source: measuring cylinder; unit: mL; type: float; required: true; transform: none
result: 250 mL
